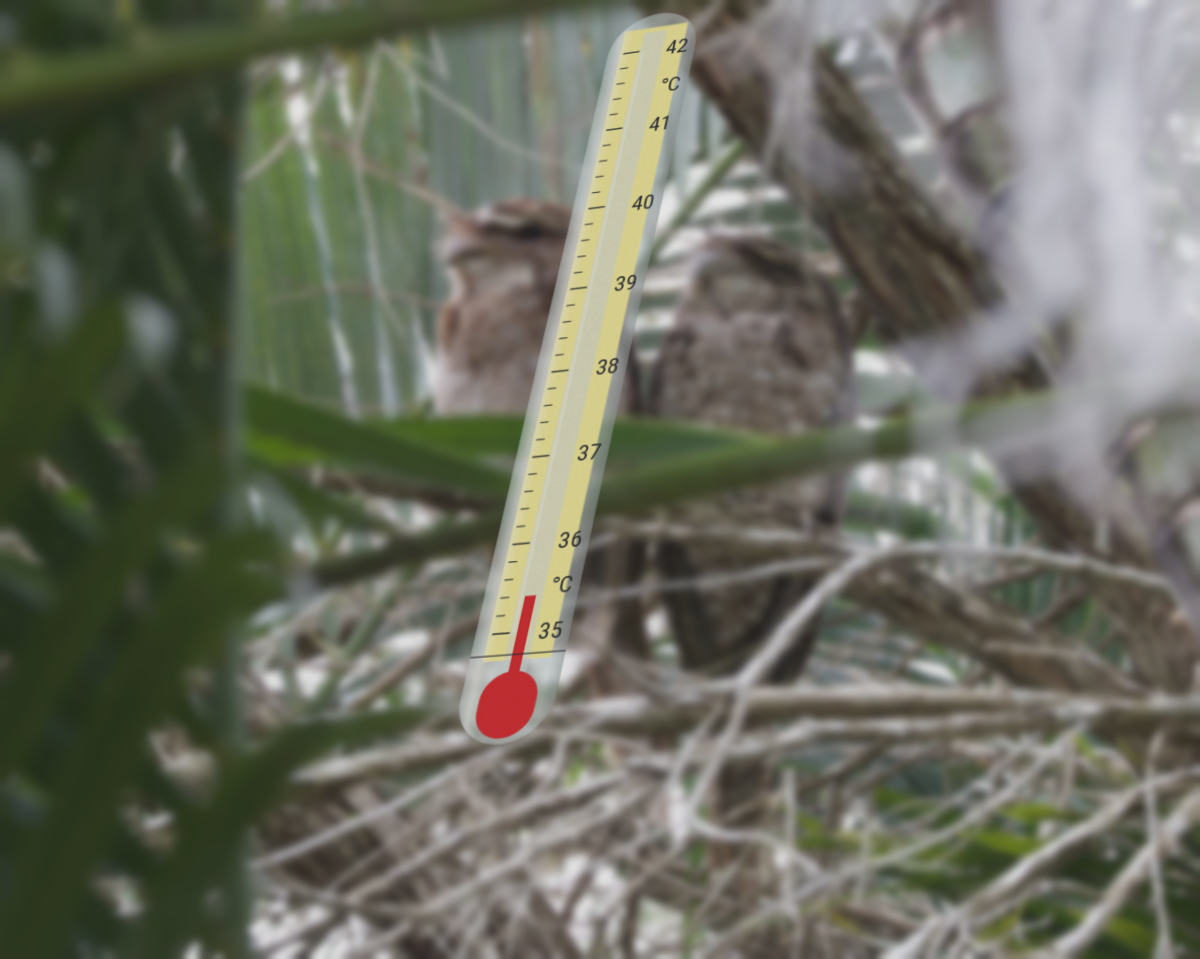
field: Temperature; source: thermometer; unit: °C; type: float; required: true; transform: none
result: 35.4 °C
